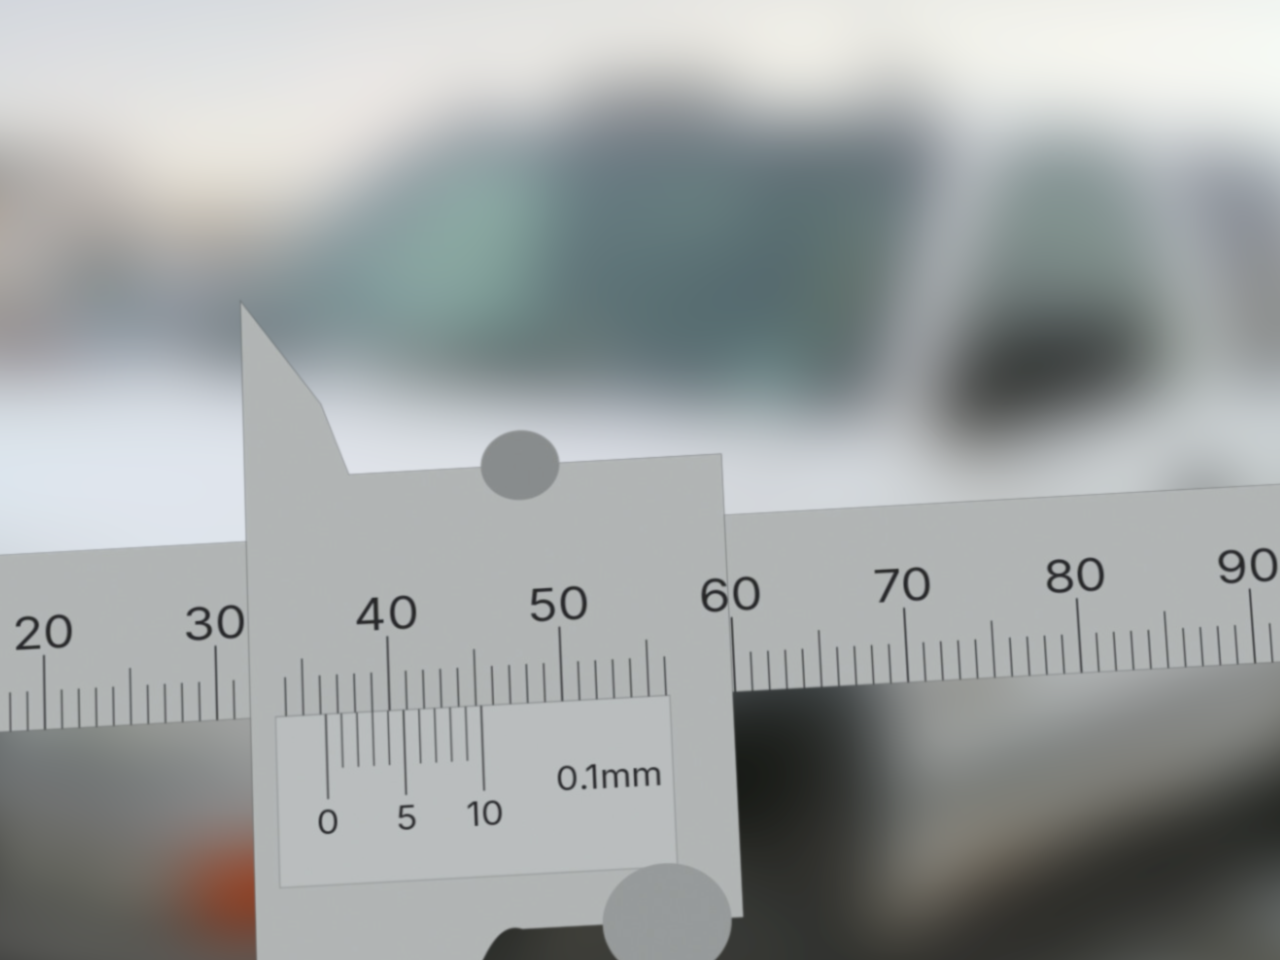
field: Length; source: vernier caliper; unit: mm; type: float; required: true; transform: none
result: 36.3 mm
